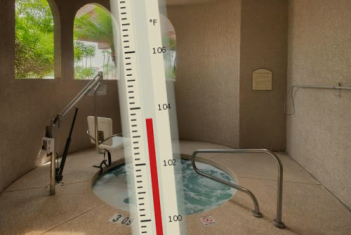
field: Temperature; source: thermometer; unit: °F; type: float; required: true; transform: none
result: 103.6 °F
